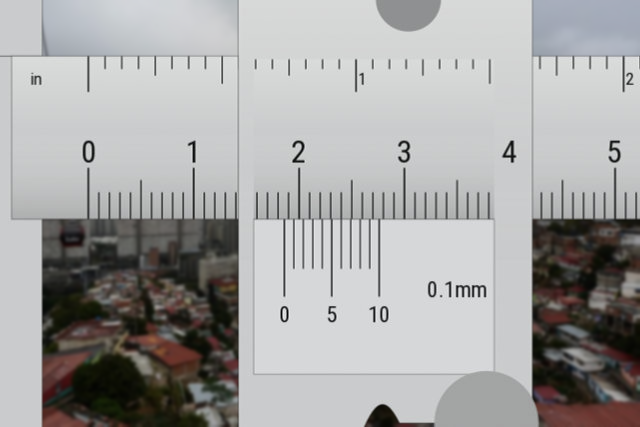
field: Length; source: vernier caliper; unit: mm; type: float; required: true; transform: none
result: 18.6 mm
